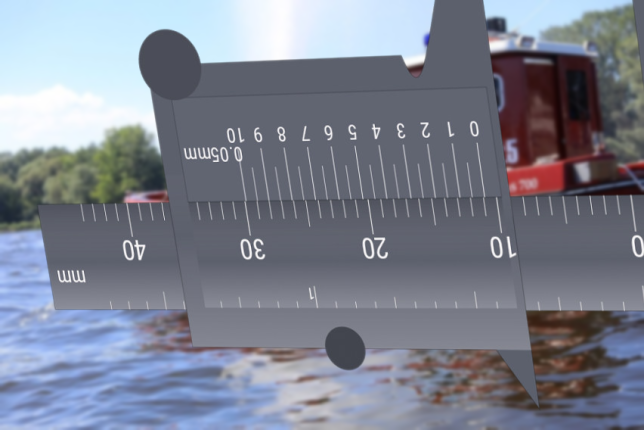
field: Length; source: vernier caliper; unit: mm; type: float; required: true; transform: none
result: 10.9 mm
